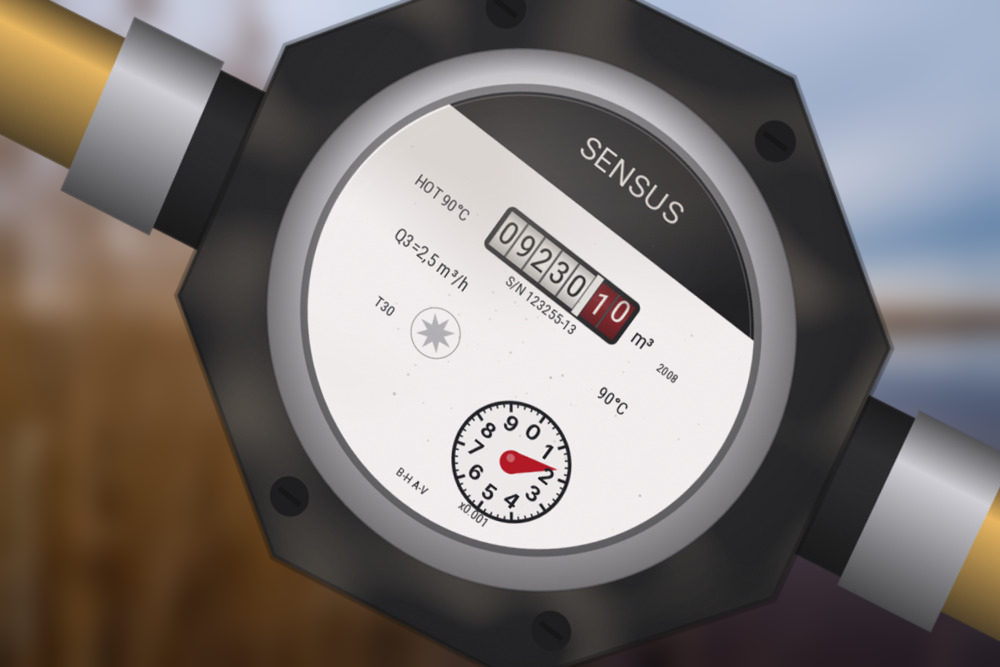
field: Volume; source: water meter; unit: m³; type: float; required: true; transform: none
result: 9230.101 m³
